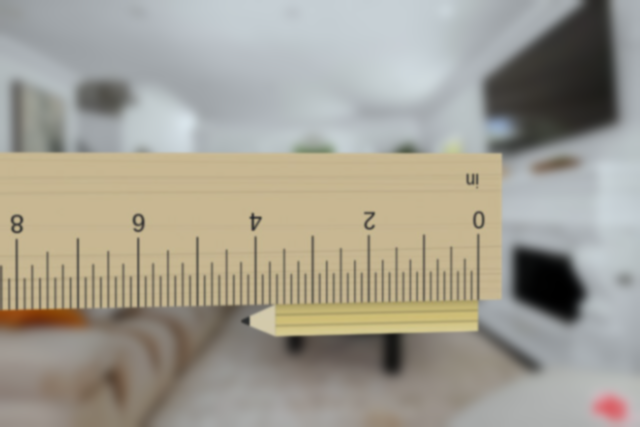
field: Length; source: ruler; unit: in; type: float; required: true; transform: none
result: 4.25 in
